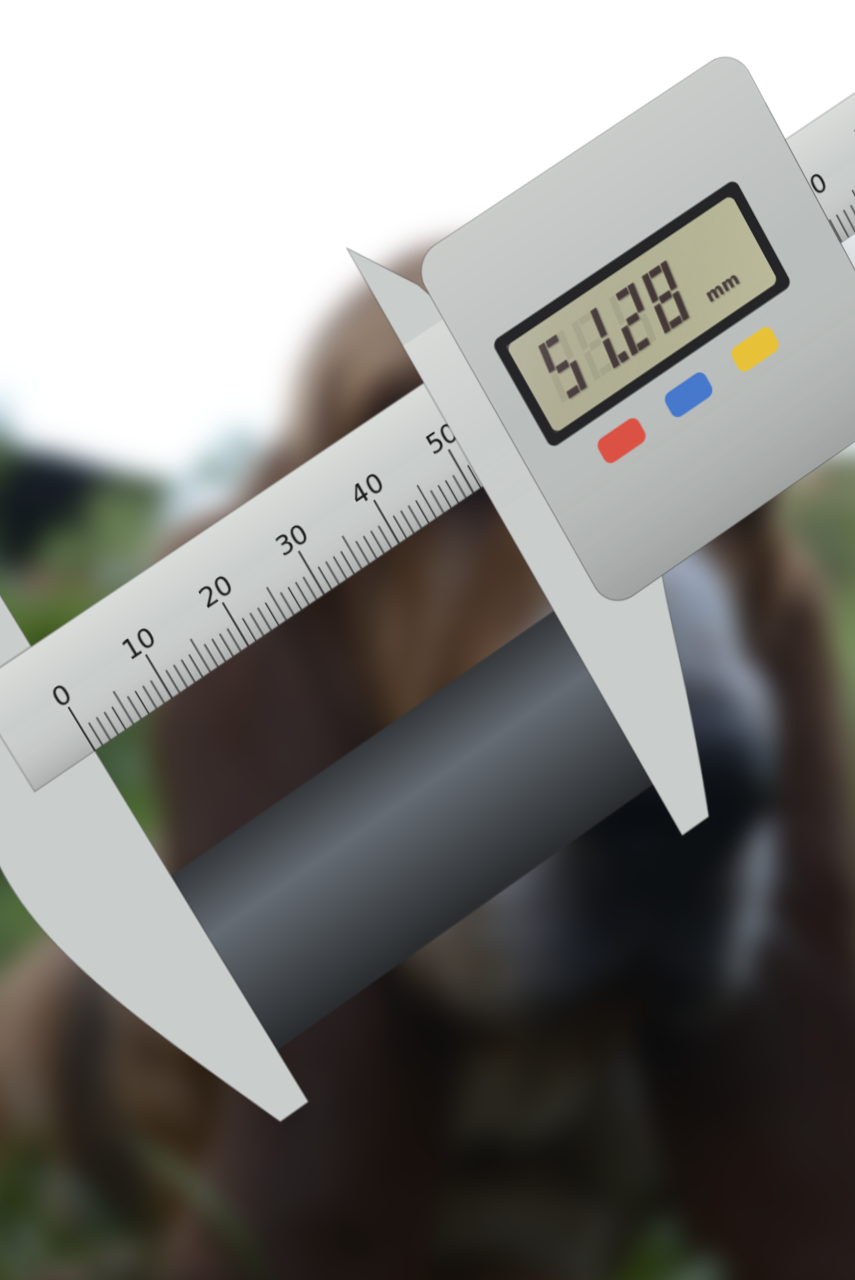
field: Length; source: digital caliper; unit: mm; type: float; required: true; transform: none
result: 51.28 mm
